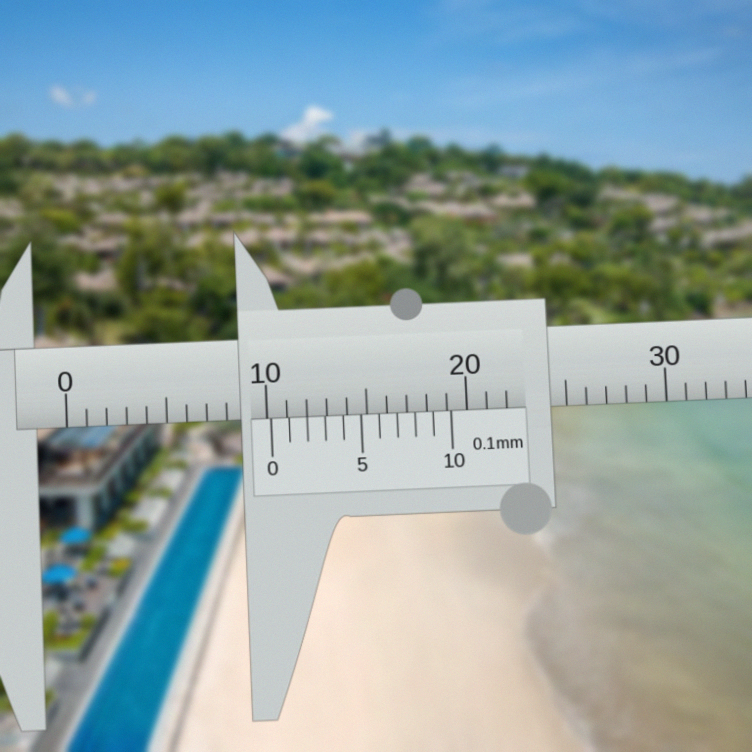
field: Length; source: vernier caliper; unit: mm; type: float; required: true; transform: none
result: 10.2 mm
